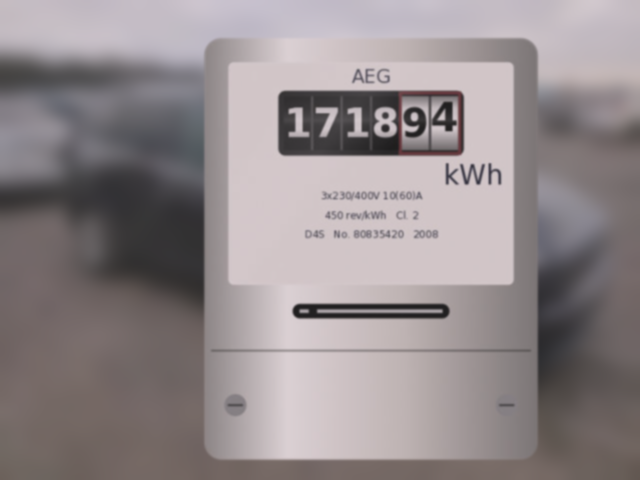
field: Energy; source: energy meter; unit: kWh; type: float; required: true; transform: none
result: 1718.94 kWh
